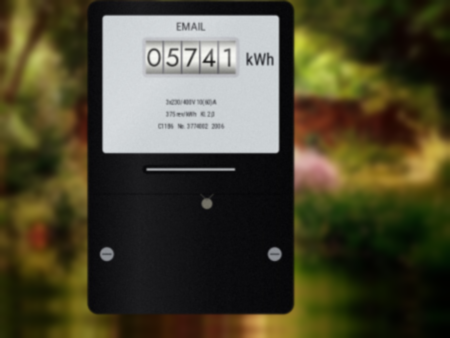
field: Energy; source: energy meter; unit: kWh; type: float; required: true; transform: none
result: 5741 kWh
